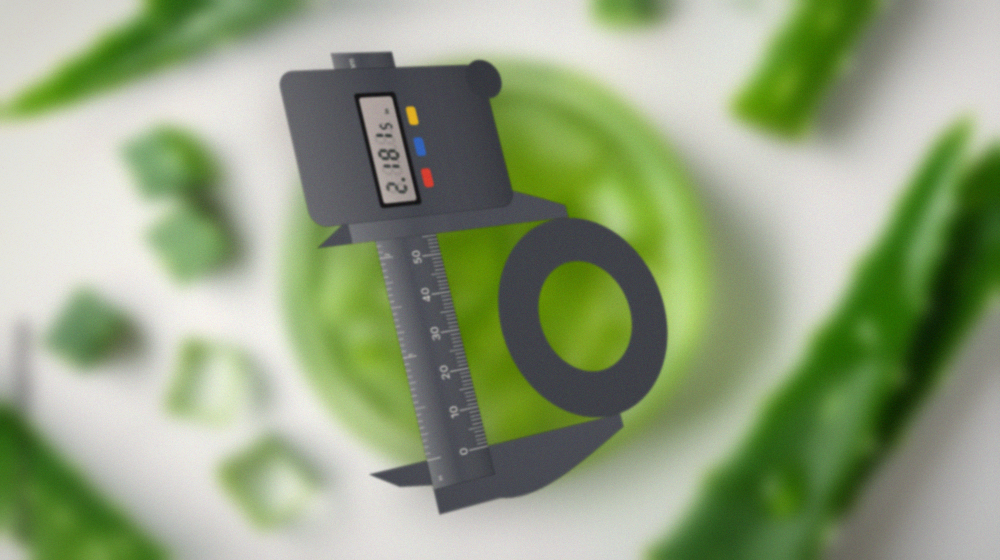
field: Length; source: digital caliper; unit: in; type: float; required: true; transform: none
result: 2.1815 in
